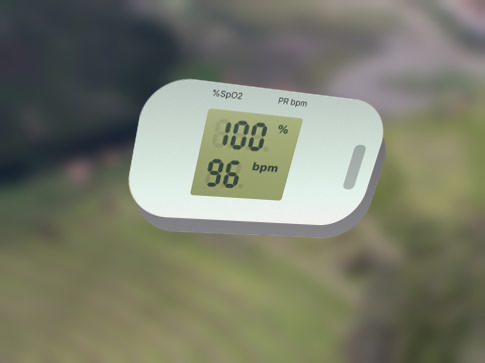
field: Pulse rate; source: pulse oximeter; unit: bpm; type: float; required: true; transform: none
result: 96 bpm
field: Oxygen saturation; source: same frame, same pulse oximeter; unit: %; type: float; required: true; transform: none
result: 100 %
